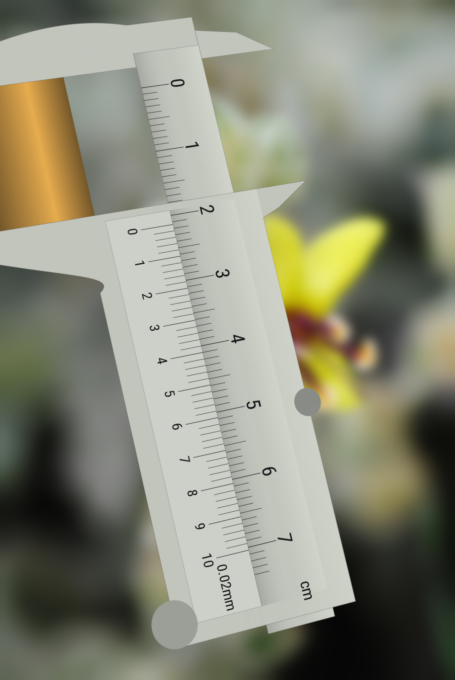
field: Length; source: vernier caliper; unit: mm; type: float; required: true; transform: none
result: 21.4 mm
